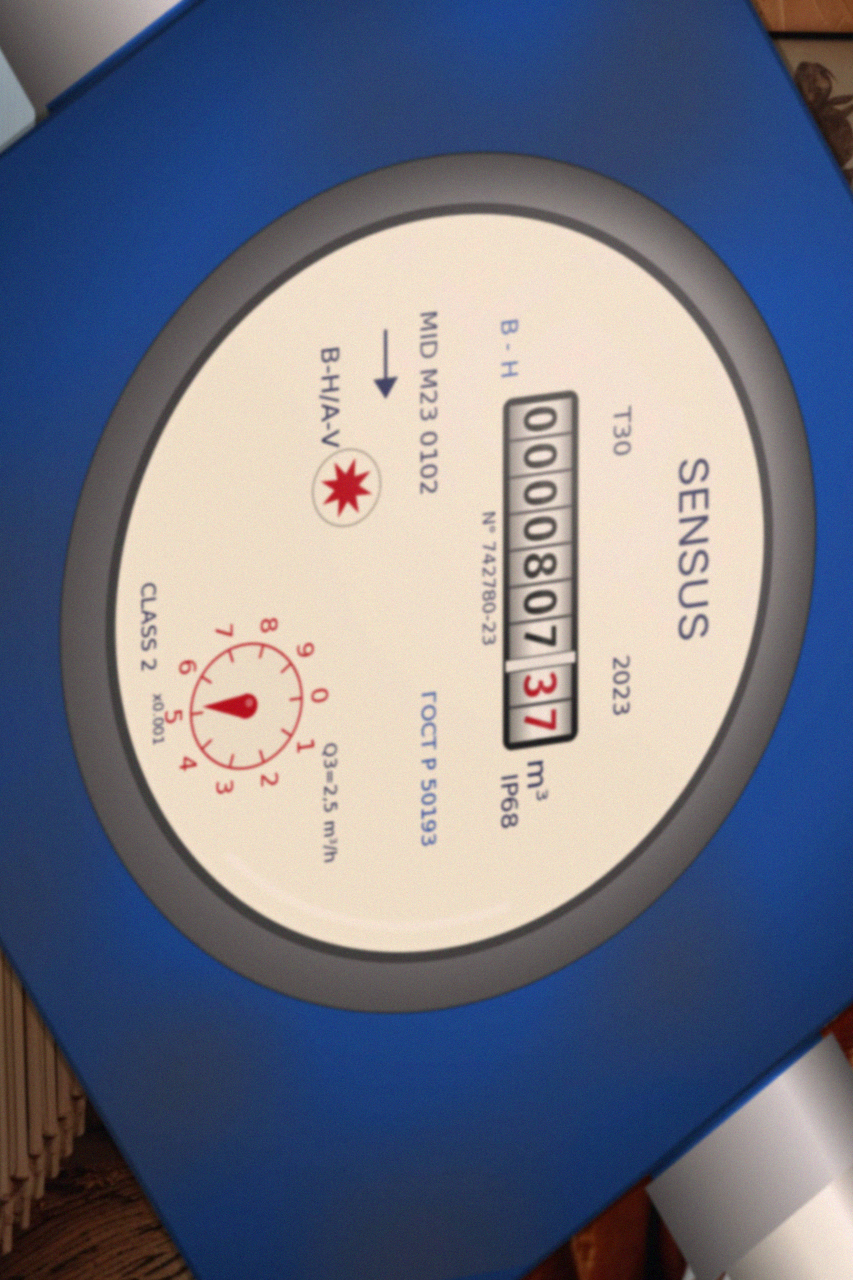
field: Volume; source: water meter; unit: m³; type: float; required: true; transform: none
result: 807.375 m³
